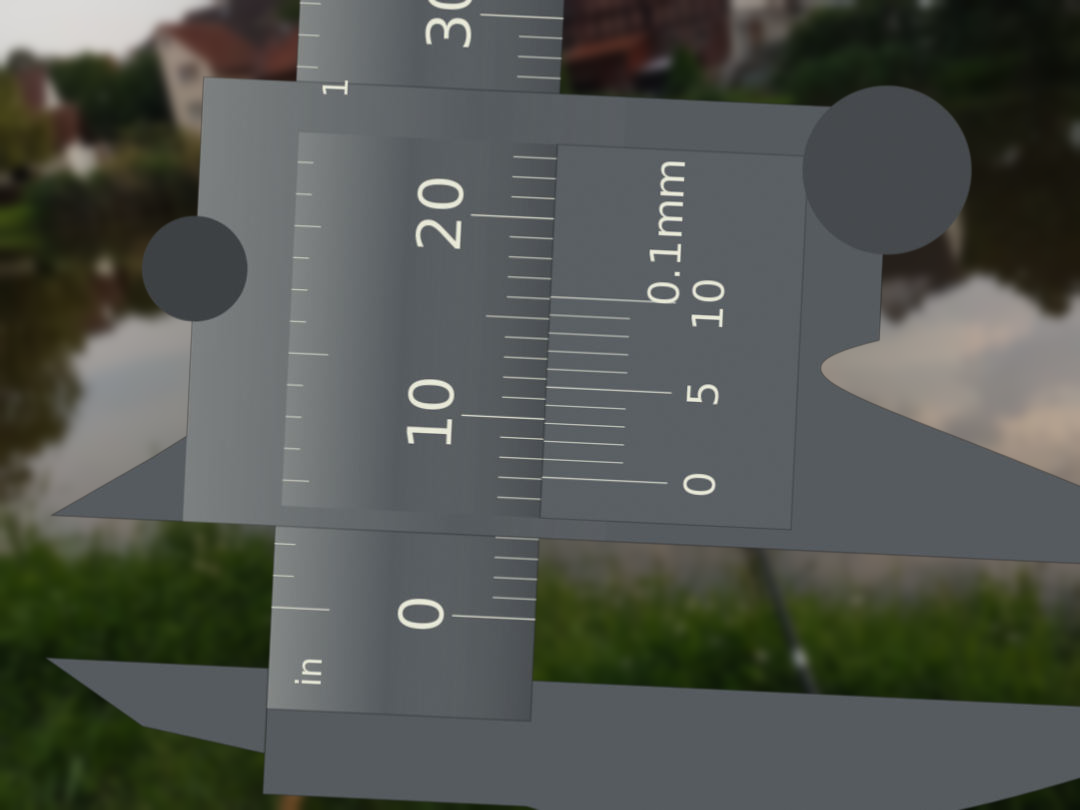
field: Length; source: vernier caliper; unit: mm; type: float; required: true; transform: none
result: 7.1 mm
